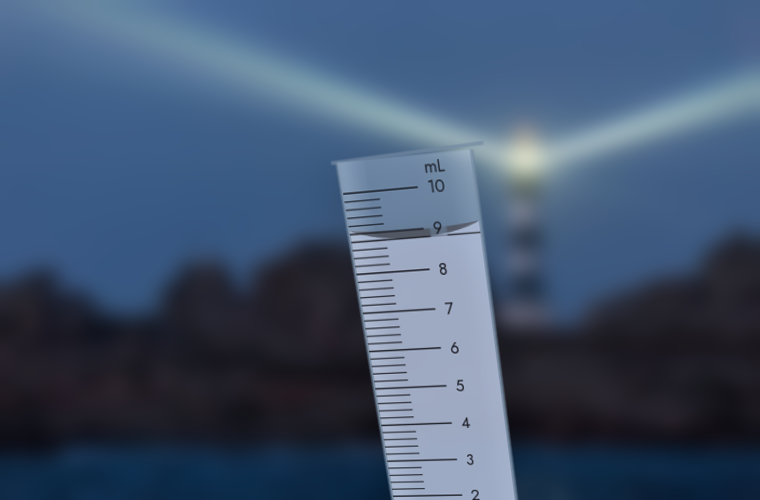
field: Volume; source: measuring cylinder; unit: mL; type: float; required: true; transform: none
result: 8.8 mL
